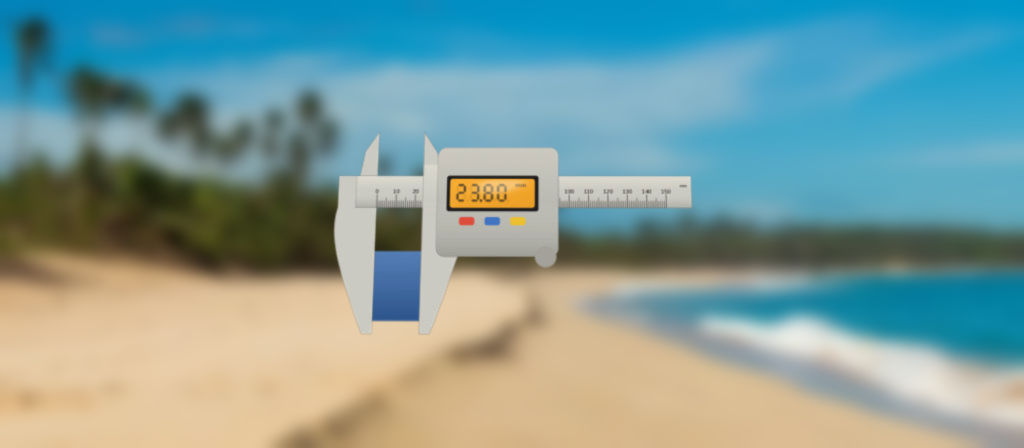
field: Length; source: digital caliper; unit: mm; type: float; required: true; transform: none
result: 23.80 mm
